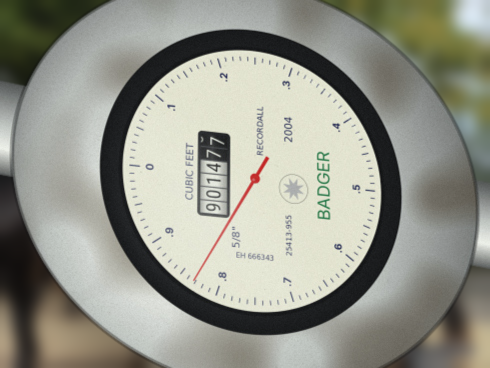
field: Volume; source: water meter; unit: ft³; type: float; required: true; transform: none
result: 901476.83 ft³
